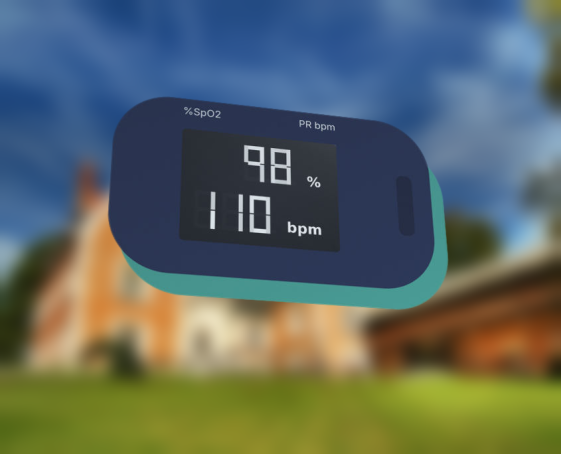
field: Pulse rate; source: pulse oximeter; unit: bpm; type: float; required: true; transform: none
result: 110 bpm
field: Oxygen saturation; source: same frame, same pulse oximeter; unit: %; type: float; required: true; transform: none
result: 98 %
